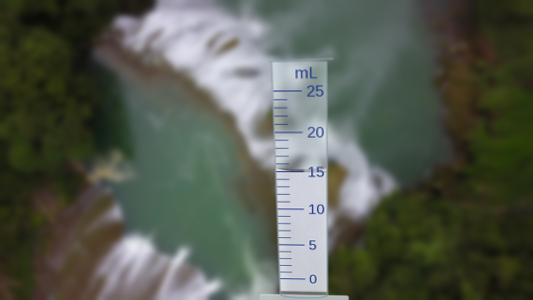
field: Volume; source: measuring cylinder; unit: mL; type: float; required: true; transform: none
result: 15 mL
